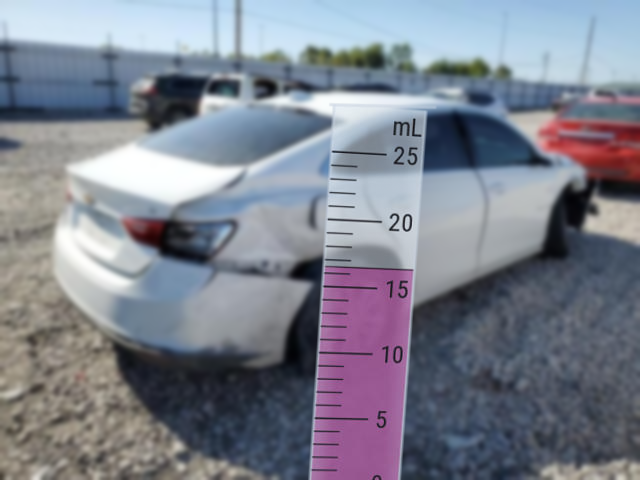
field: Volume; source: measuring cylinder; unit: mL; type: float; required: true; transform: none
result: 16.5 mL
